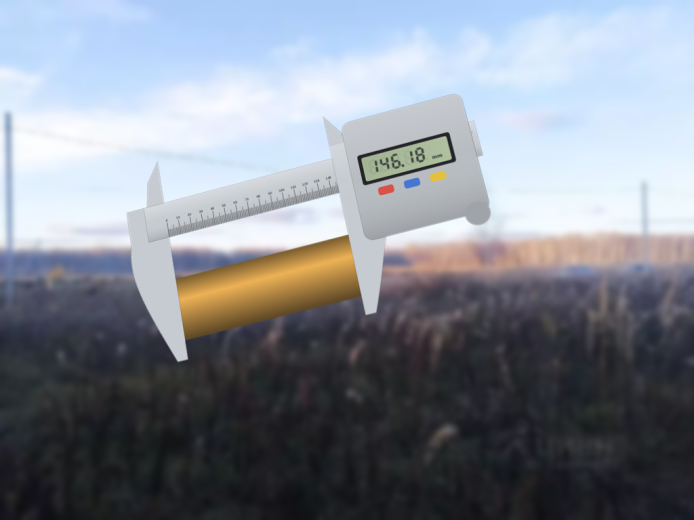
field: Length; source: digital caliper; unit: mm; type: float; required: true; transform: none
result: 146.18 mm
